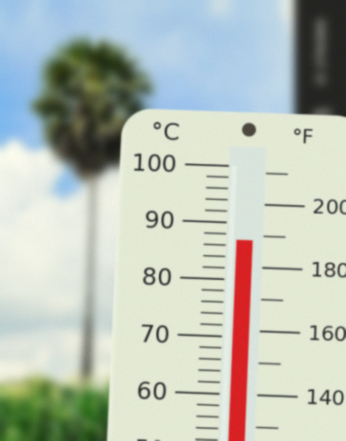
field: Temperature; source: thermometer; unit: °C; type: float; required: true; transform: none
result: 87 °C
